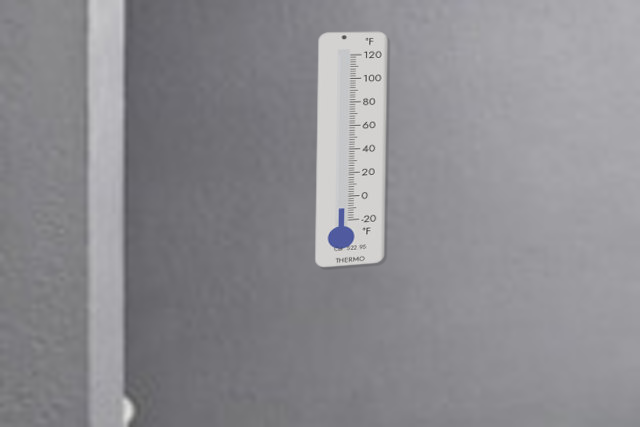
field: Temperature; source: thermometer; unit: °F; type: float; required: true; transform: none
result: -10 °F
